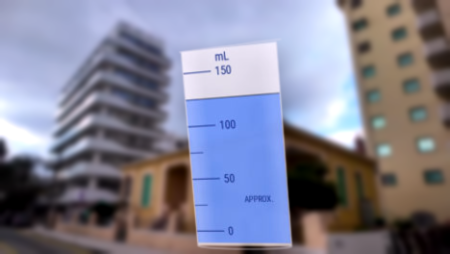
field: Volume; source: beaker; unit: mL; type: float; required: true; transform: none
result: 125 mL
